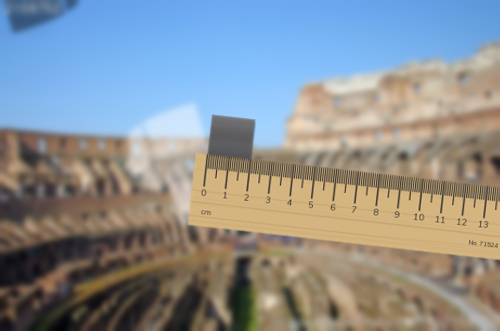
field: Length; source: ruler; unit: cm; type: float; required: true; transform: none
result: 2 cm
